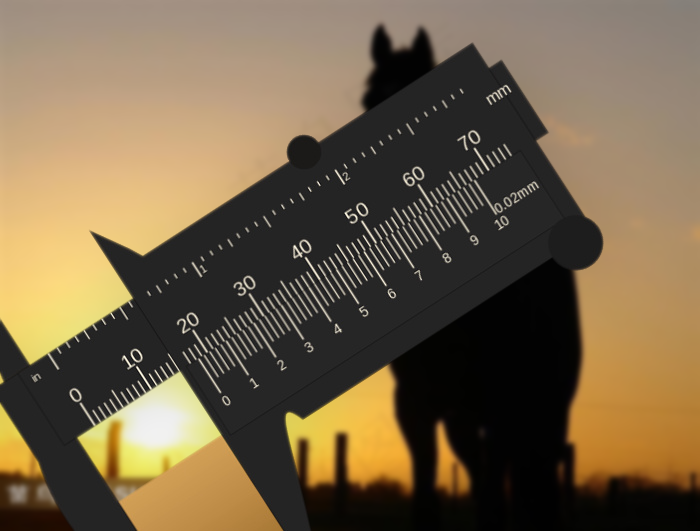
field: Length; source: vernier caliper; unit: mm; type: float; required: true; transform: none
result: 18.4 mm
